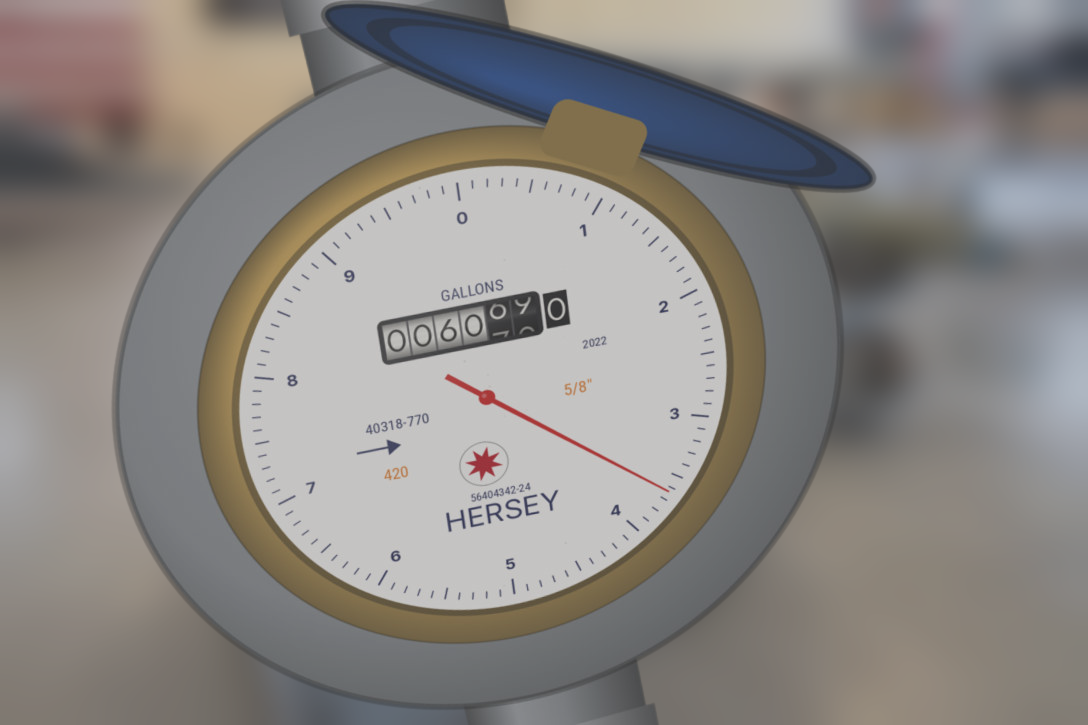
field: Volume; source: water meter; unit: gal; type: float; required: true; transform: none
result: 60693.6 gal
